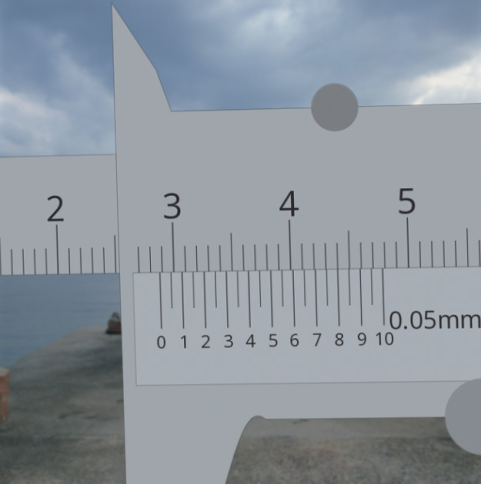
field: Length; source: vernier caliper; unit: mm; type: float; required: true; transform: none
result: 28.8 mm
